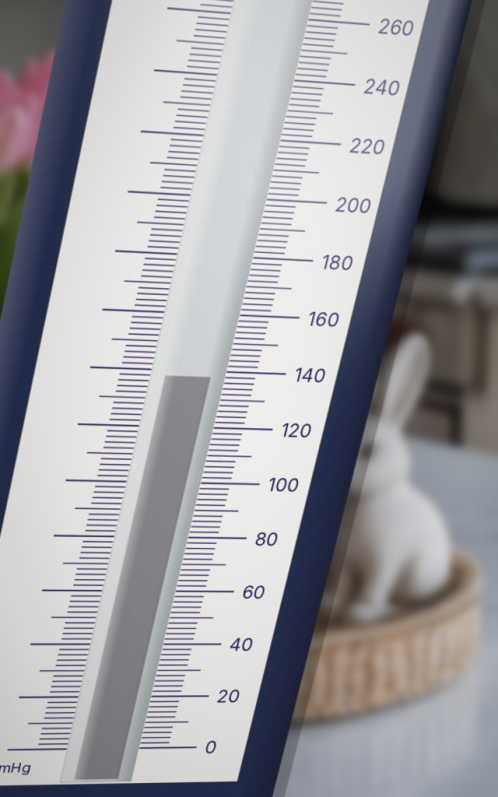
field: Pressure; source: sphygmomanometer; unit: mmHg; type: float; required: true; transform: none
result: 138 mmHg
